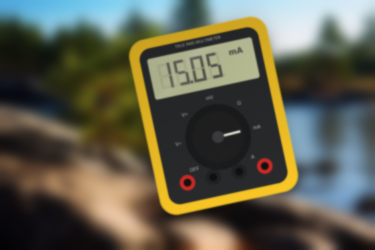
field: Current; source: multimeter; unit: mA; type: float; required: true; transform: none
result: 15.05 mA
